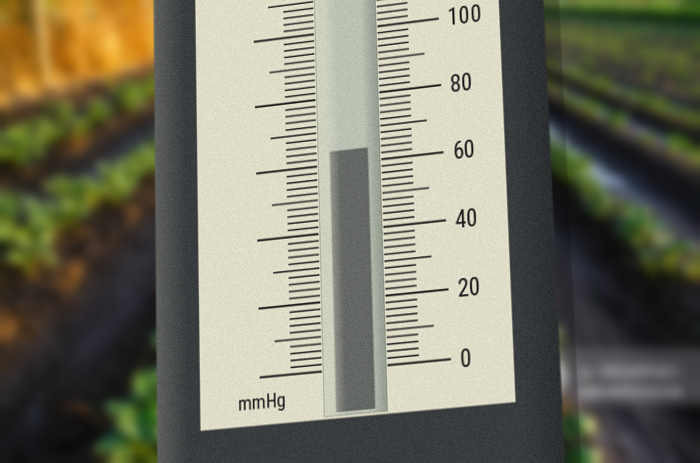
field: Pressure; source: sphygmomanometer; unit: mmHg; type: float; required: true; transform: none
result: 64 mmHg
